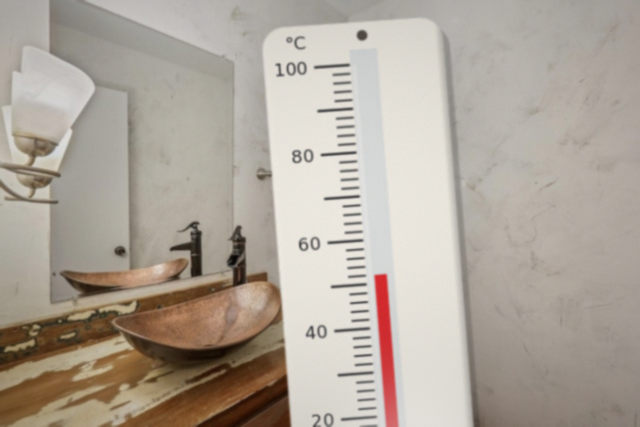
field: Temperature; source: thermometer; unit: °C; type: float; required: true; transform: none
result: 52 °C
